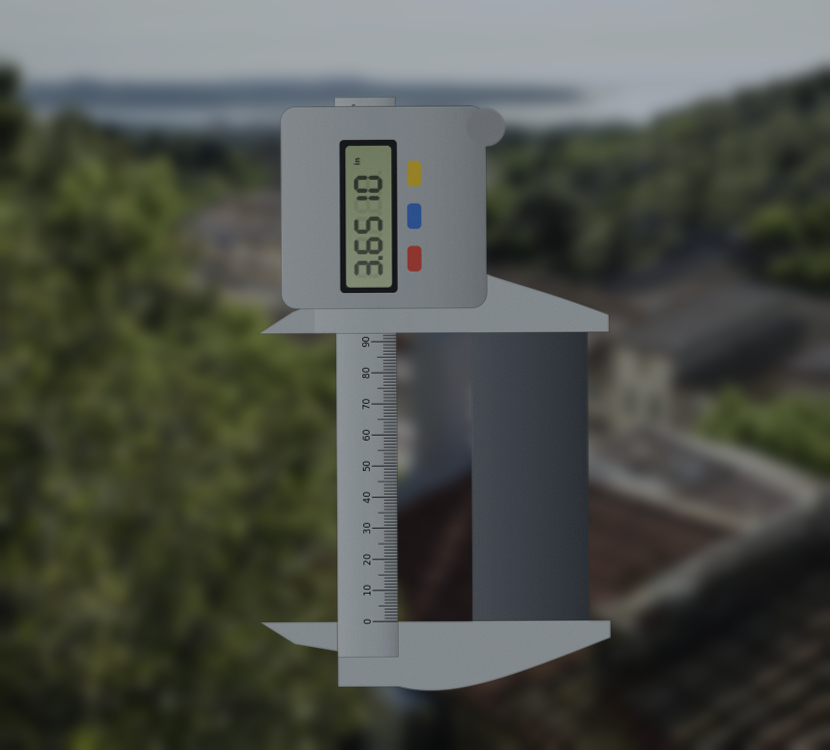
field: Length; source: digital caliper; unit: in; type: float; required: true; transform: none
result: 3.6510 in
